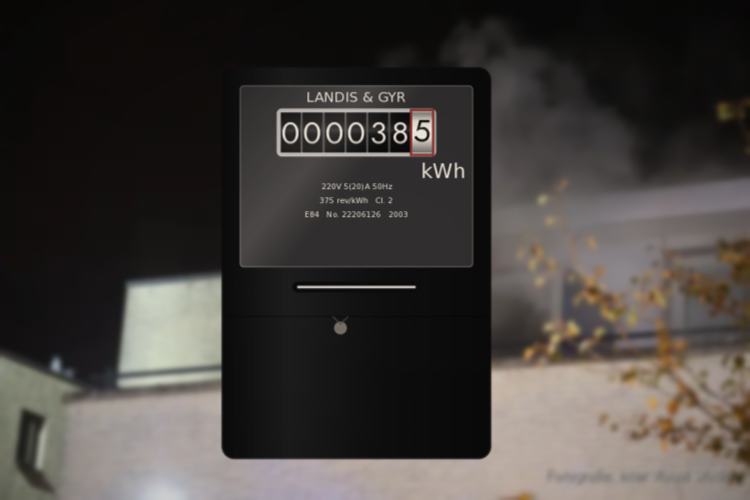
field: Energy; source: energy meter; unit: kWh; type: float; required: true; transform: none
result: 38.5 kWh
